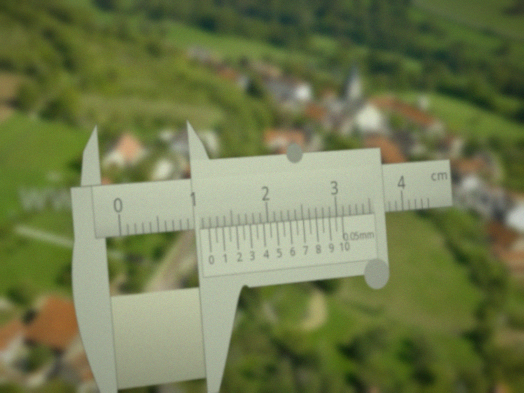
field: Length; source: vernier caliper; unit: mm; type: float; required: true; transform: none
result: 11.8 mm
